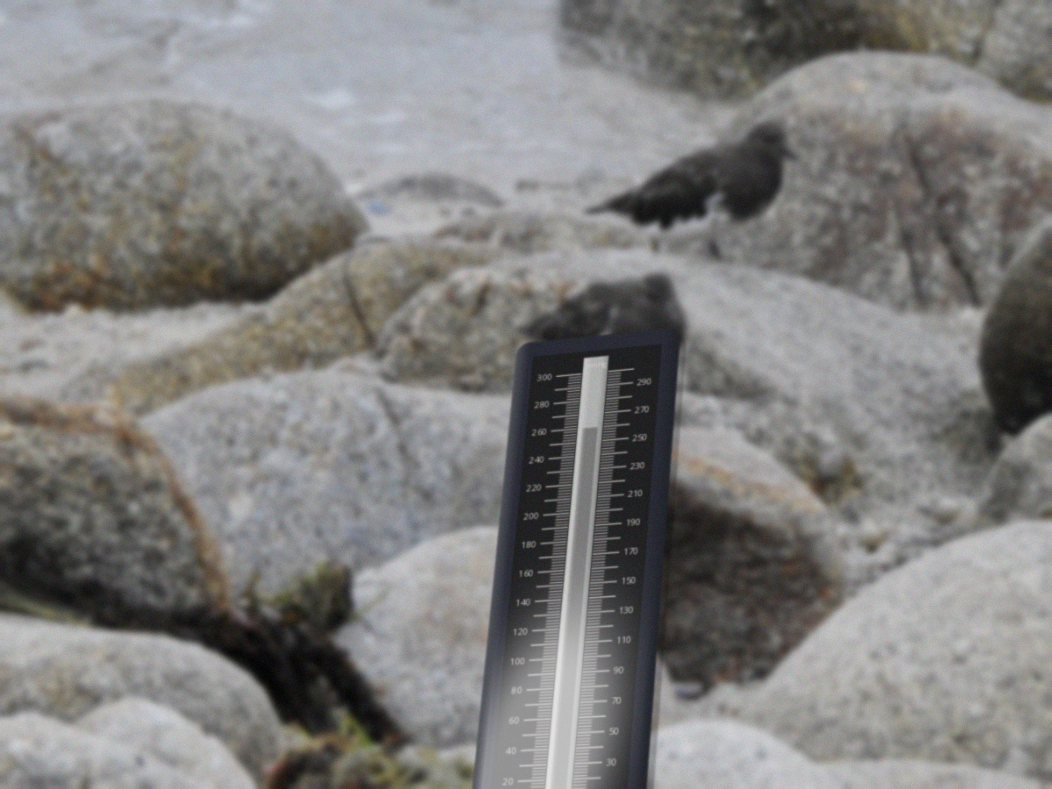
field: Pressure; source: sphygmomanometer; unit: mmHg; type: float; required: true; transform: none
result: 260 mmHg
